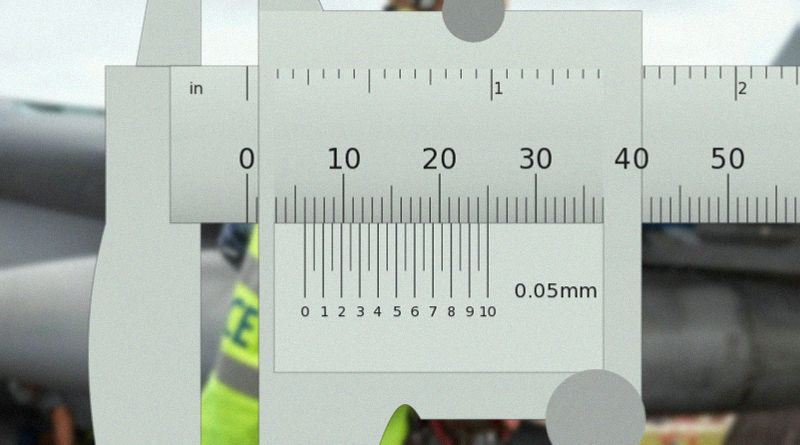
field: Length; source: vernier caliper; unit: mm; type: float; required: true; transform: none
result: 6.0 mm
